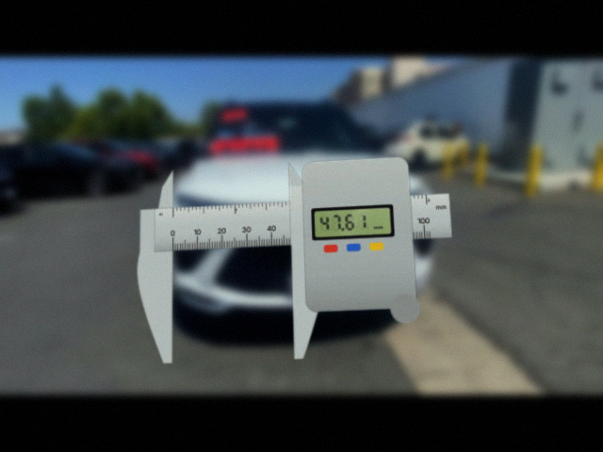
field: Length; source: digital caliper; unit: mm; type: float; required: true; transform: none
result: 47.61 mm
